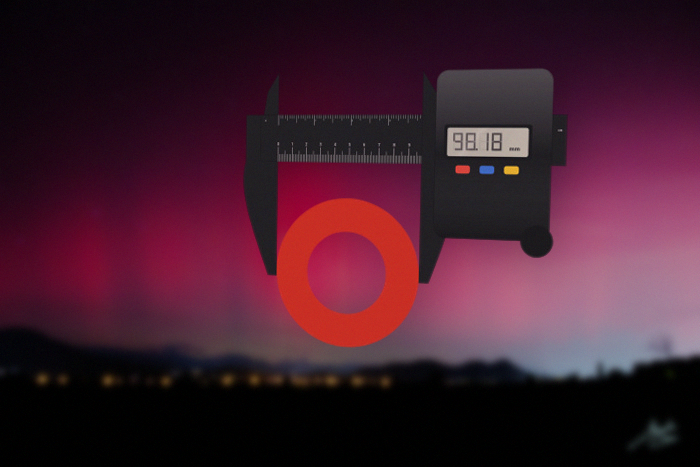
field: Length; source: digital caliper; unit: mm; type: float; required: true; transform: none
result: 98.18 mm
